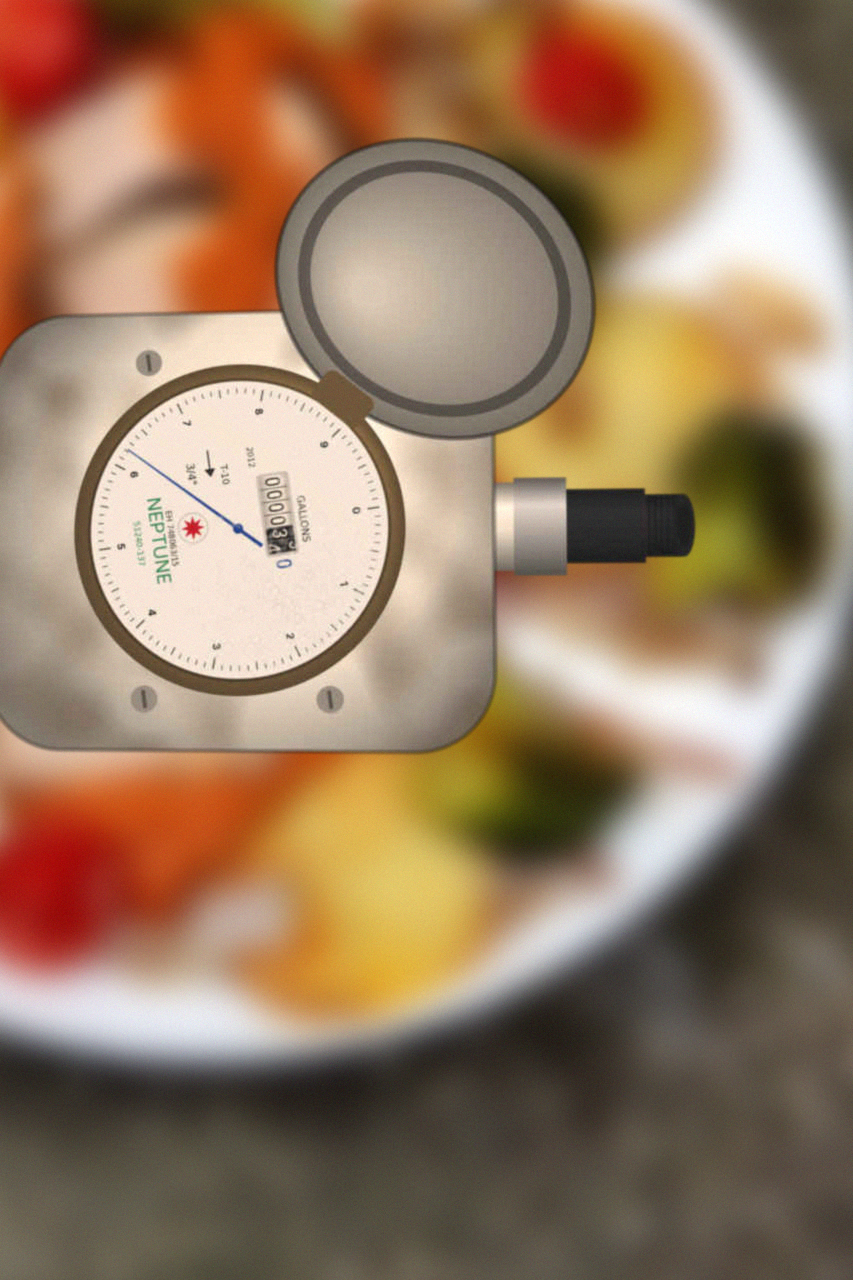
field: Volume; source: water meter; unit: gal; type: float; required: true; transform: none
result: 336.2 gal
